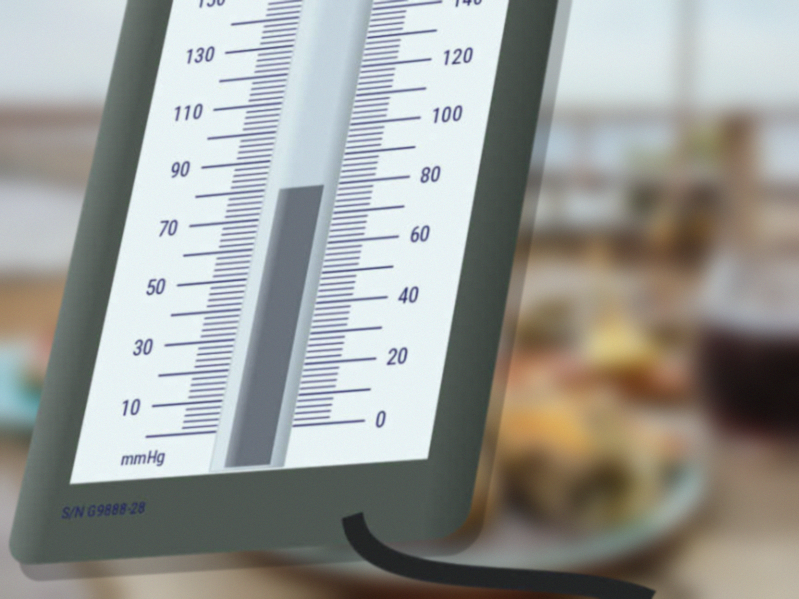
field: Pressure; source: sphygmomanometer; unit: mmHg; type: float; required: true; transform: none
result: 80 mmHg
